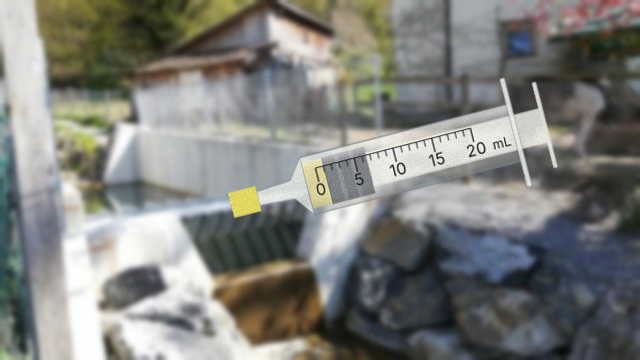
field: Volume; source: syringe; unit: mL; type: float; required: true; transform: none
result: 1 mL
